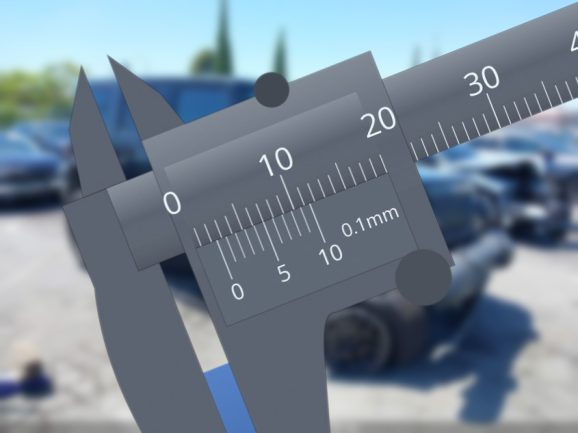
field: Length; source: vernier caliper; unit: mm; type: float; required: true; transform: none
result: 2.5 mm
